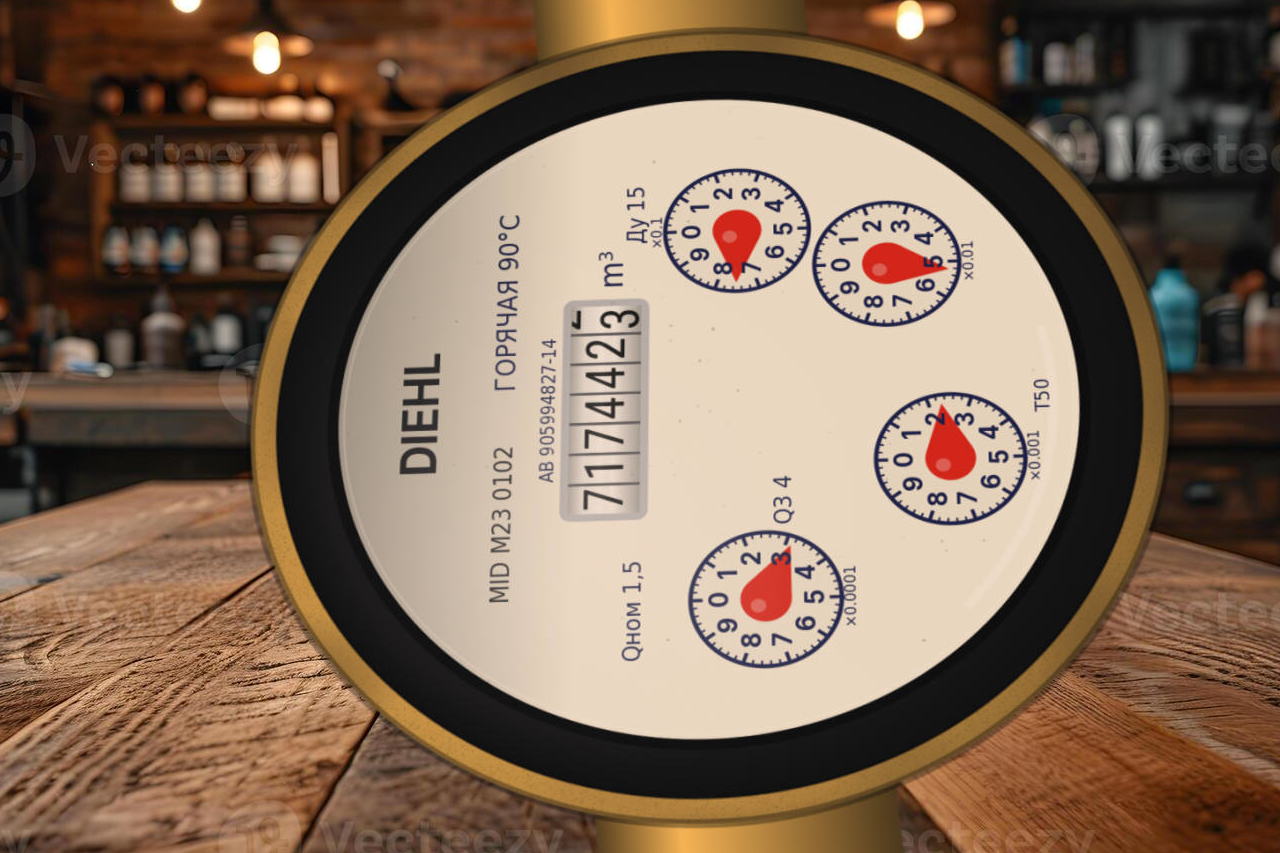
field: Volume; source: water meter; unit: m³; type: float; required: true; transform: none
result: 7174422.7523 m³
